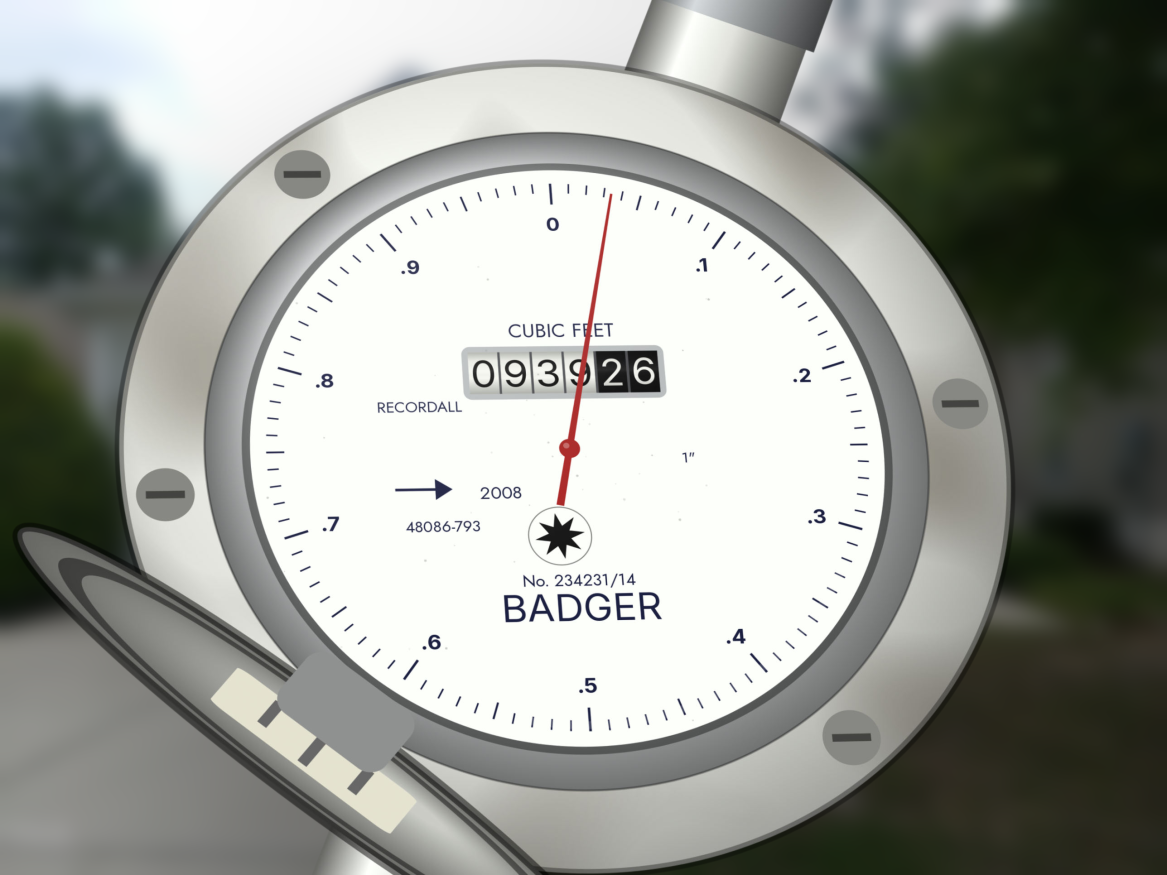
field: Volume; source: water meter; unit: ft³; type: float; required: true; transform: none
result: 93926.03 ft³
